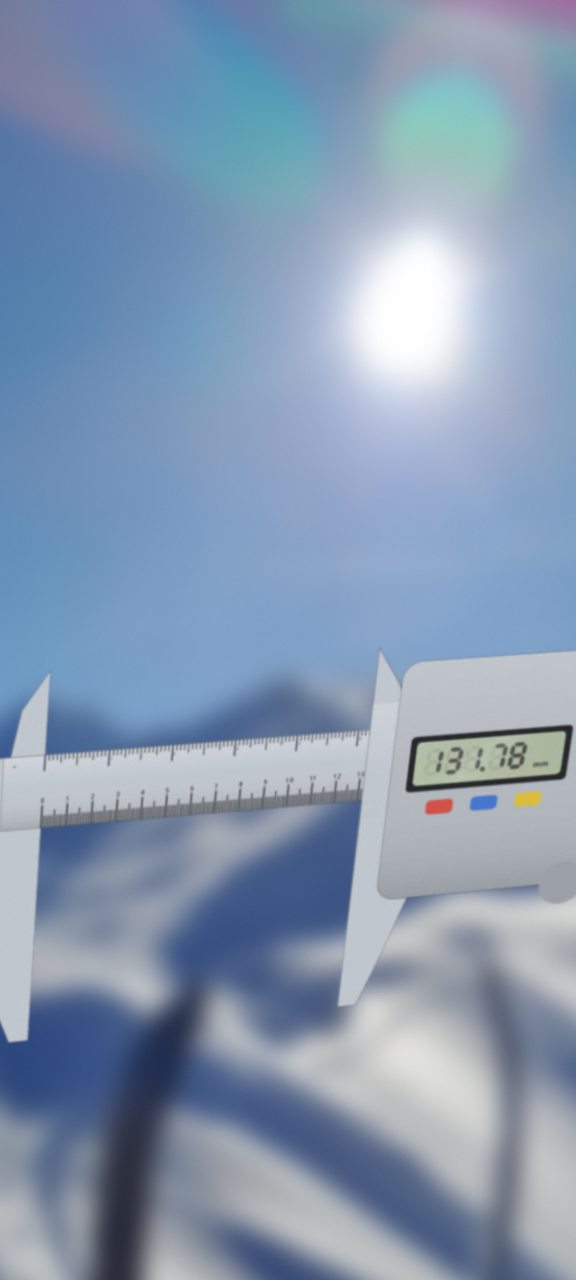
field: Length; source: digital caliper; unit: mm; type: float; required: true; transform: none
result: 131.78 mm
